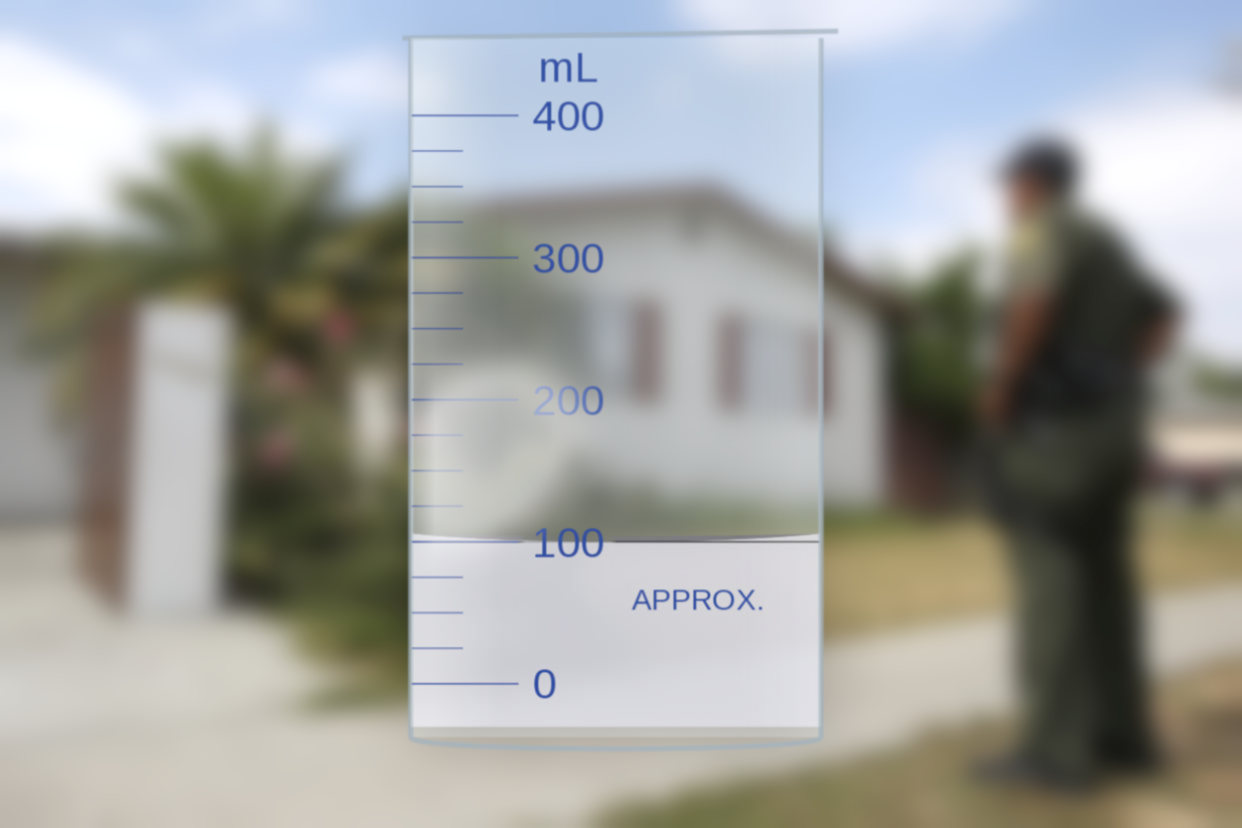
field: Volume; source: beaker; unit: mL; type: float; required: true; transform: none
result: 100 mL
